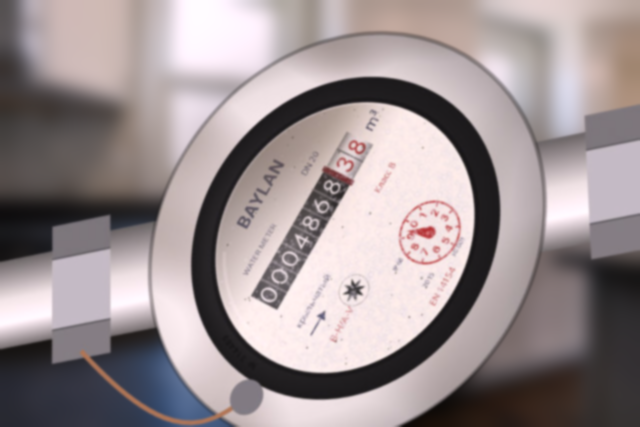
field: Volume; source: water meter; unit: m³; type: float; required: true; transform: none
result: 4868.379 m³
